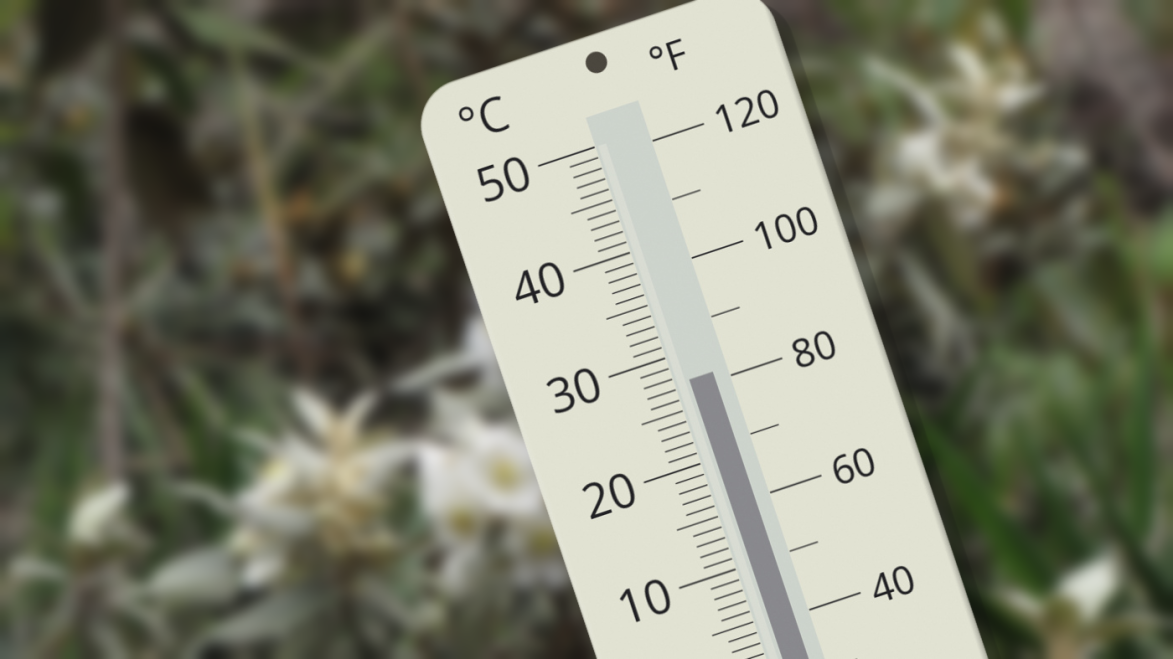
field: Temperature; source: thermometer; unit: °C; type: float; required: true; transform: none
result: 27.5 °C
